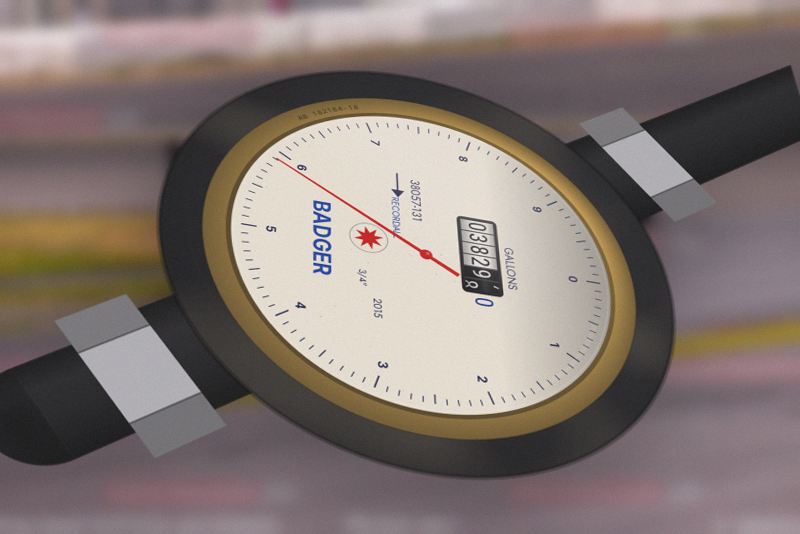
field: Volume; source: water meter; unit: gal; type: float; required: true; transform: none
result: 382975.9 gal
